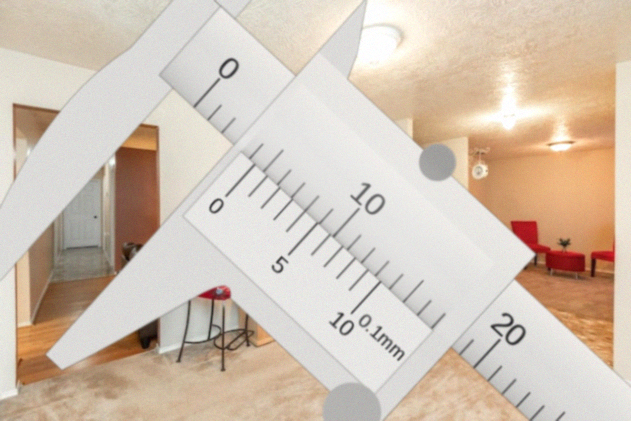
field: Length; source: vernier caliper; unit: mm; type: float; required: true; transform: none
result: 4.4 mm
